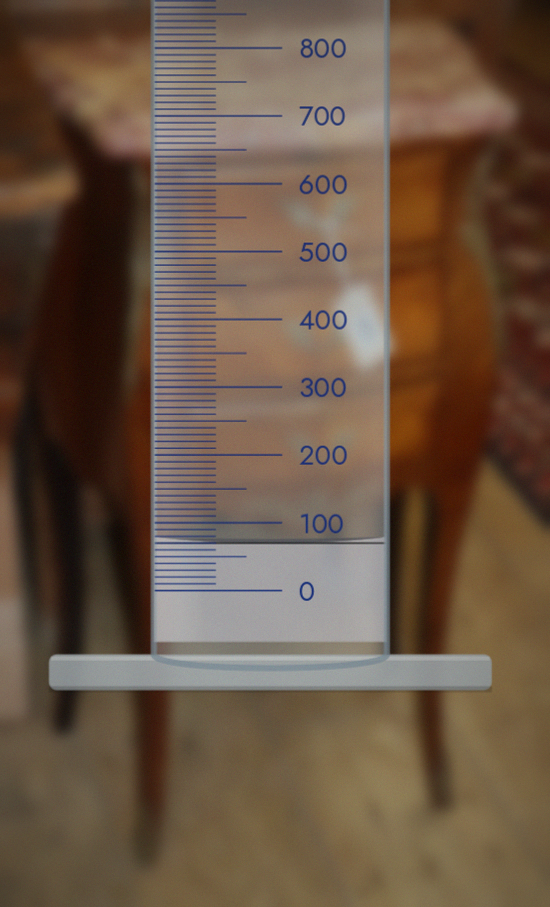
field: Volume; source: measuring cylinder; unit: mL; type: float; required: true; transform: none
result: 70 mL
